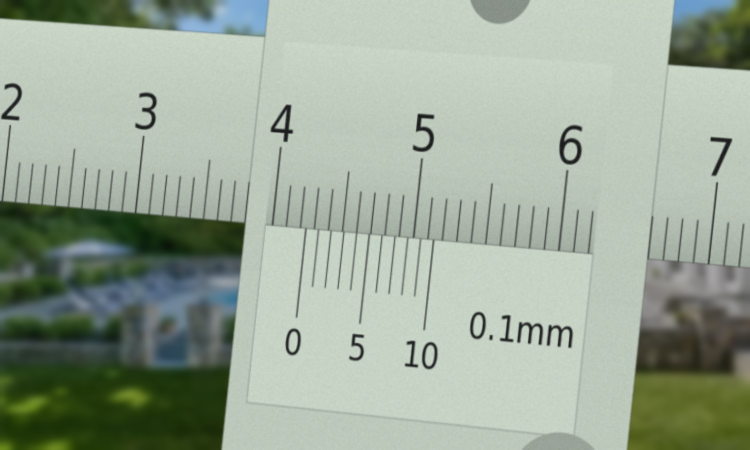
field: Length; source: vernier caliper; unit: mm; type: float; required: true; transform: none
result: 42.4 mm
